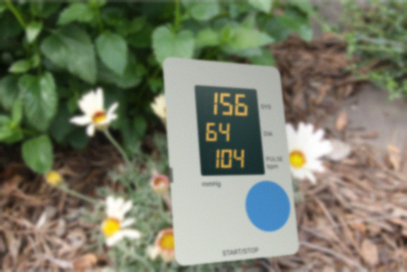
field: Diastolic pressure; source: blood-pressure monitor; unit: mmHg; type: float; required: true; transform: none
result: 64 mmHg
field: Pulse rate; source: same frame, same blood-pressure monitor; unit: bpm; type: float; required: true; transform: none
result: 104 bpm
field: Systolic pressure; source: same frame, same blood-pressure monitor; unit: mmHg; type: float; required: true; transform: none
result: 156 mmHg
